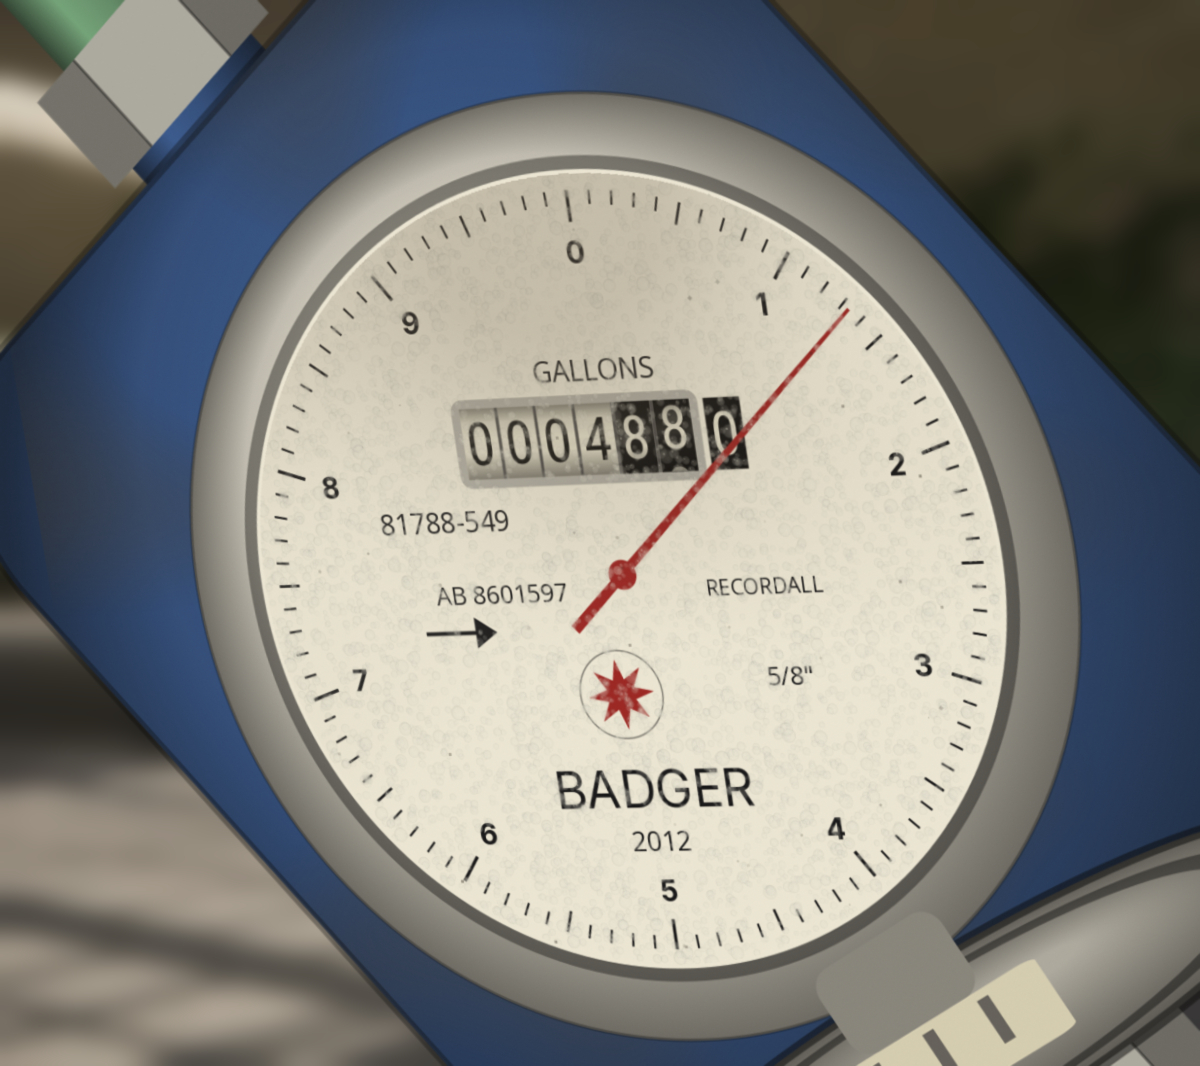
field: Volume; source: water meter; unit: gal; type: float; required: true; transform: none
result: 4881.3 gal
